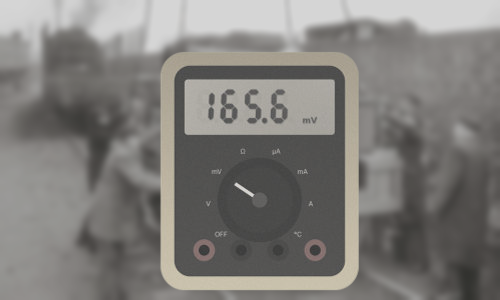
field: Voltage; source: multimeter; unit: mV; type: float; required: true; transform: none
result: 165.6 mV
